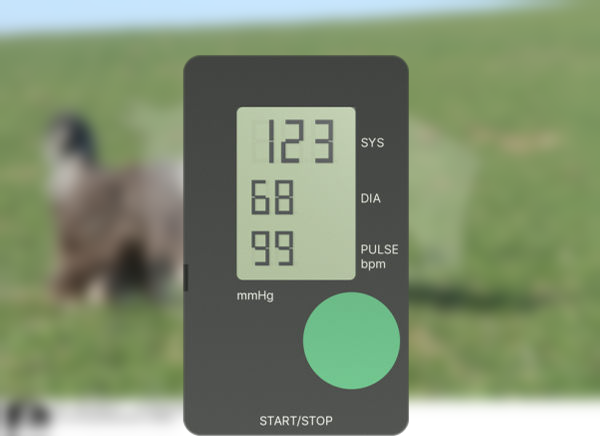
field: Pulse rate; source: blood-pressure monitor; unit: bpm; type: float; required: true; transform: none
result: 99 bpm
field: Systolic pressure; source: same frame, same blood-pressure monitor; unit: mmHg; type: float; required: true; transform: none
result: 123 mmHg
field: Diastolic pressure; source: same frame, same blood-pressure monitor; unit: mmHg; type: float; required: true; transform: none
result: 68 mmHg
